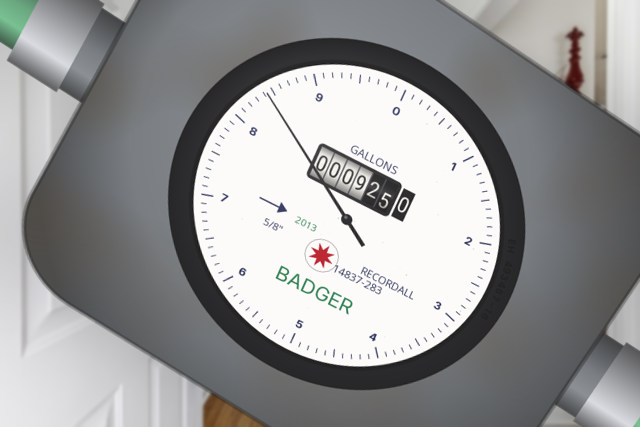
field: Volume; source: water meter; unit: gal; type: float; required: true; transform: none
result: 9248.4 gal
